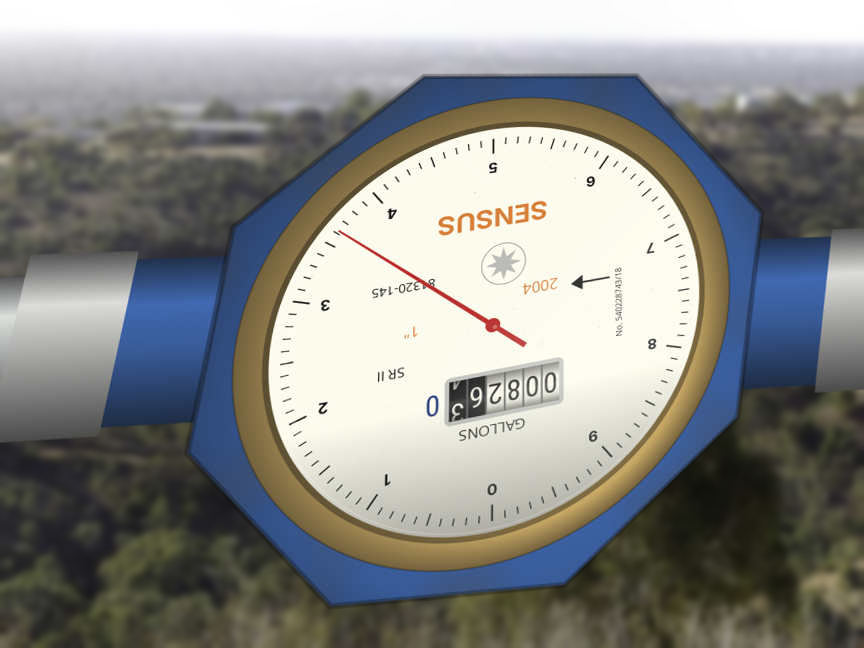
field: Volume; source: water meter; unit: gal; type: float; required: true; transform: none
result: 82633.6 gal
